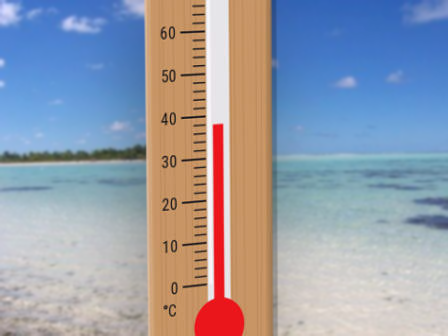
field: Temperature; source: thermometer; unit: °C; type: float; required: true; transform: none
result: 38 °C
